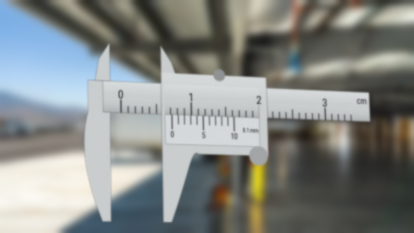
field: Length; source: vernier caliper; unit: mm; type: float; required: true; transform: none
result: 7.2 mm
